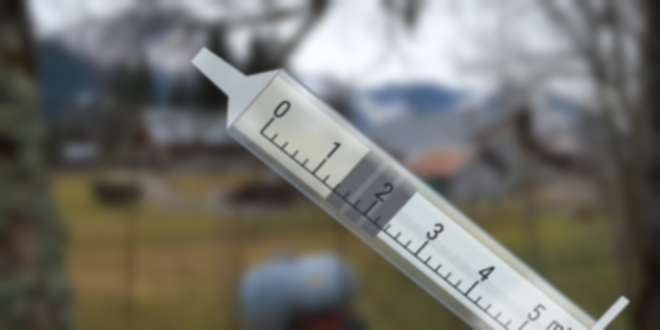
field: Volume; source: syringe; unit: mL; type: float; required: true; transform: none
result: 1.4 mL
